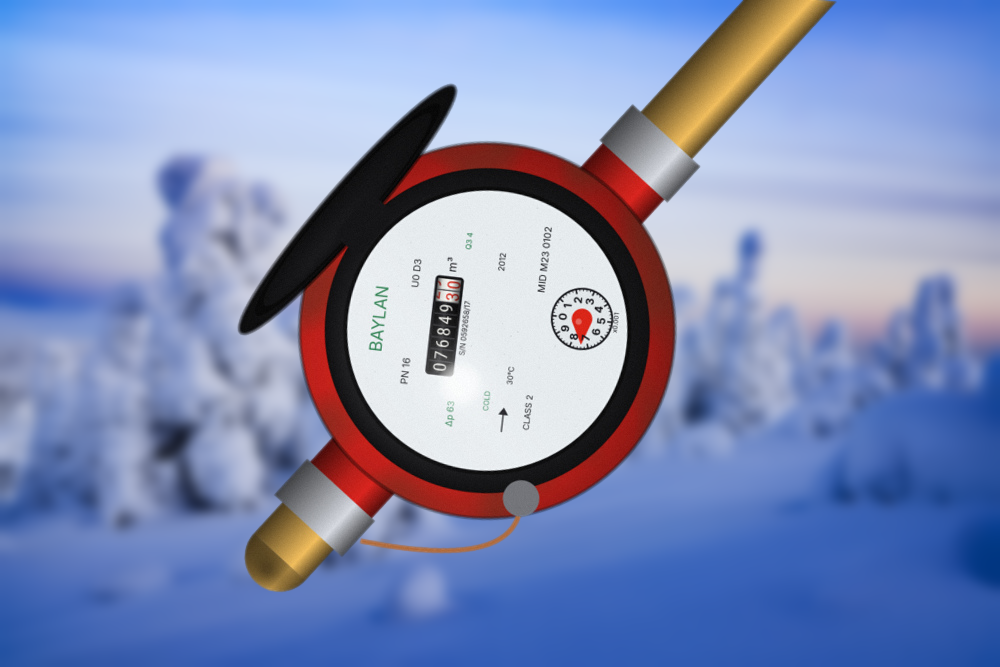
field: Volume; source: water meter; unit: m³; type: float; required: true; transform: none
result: 76849.297 m³
